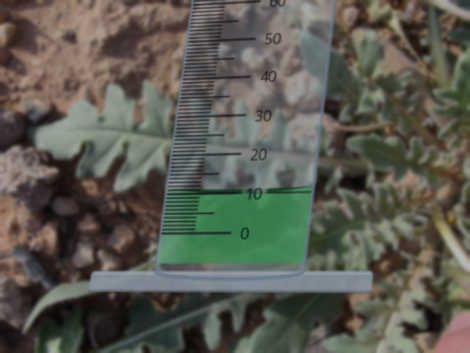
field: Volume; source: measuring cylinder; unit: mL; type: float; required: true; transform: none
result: 10 mL
